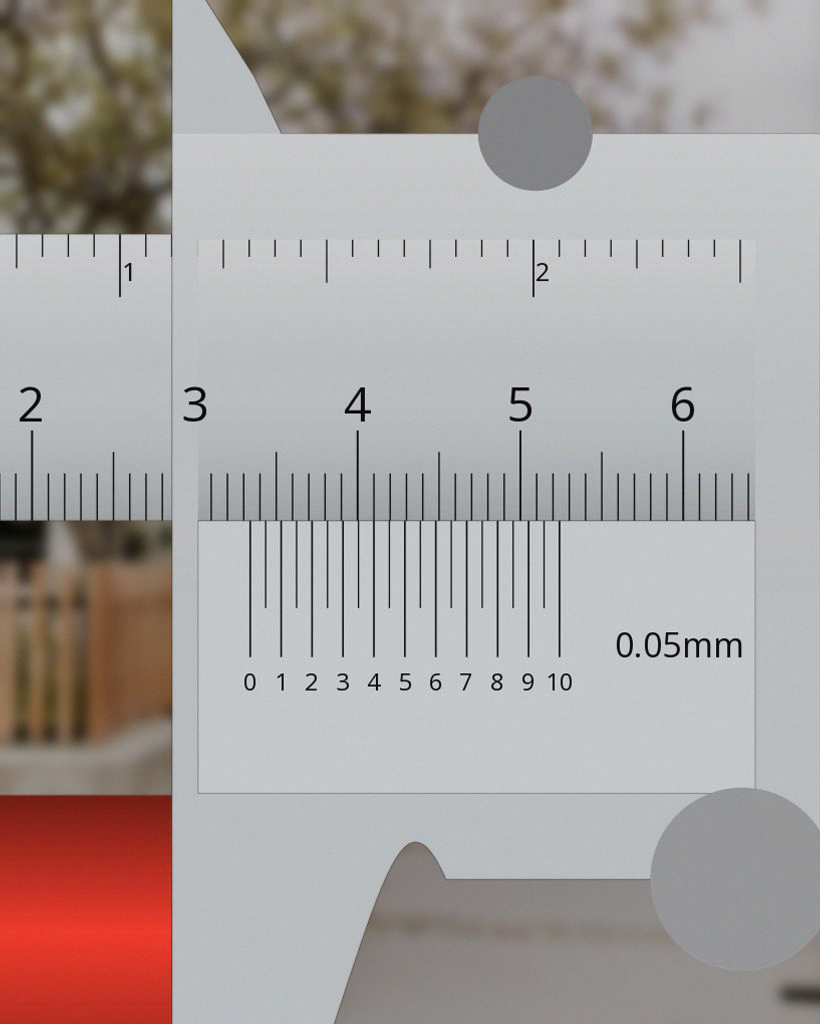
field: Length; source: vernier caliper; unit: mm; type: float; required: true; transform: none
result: 33.4 mm
